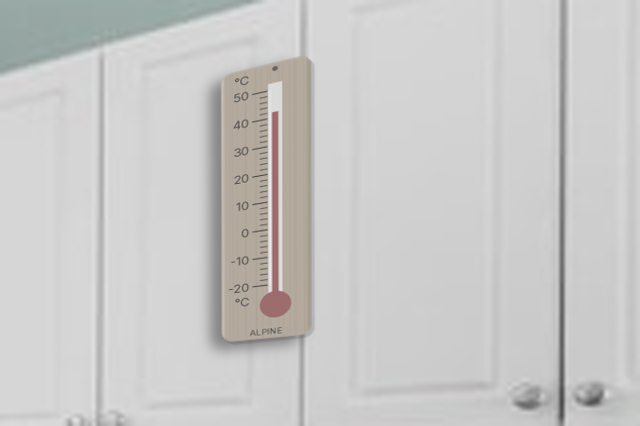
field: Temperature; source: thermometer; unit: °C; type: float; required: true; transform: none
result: 42 °C
